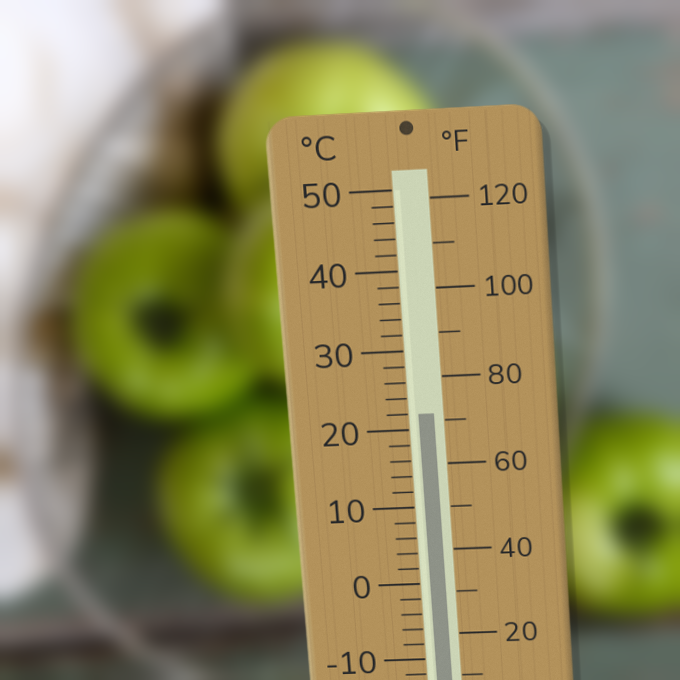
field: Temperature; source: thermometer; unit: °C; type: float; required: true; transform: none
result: 22 °C
